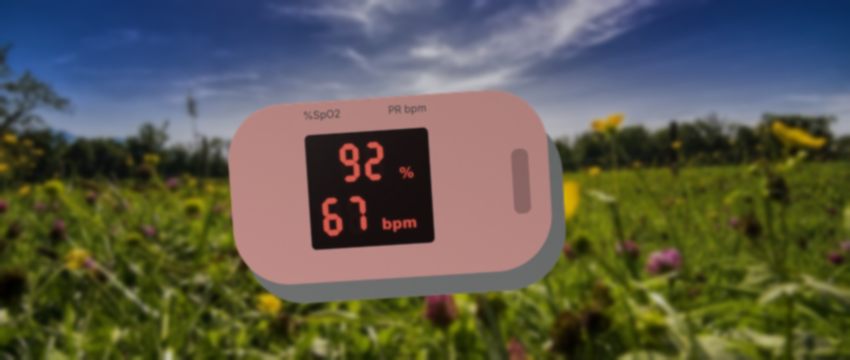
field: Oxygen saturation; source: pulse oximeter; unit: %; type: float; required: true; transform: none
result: 92 %
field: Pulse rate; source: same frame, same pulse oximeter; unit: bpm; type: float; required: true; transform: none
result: 67 bpm
